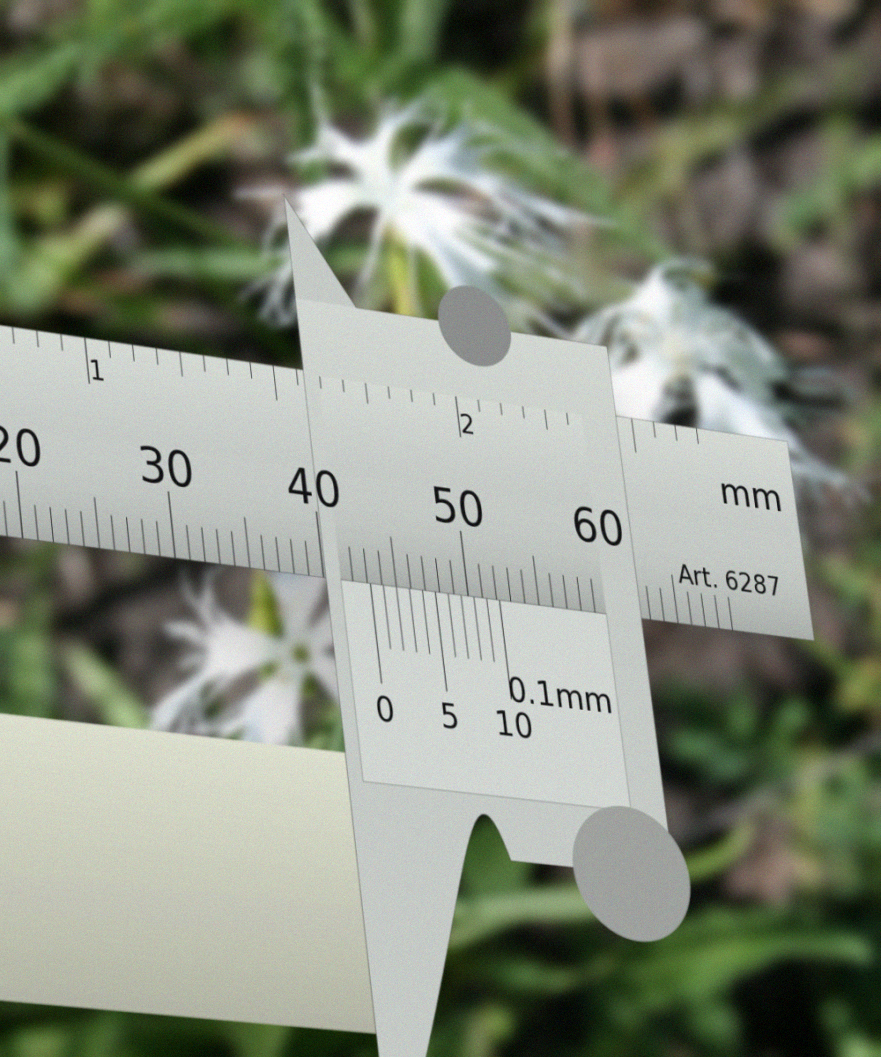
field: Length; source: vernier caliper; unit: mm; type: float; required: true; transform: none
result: 43.2 mm
